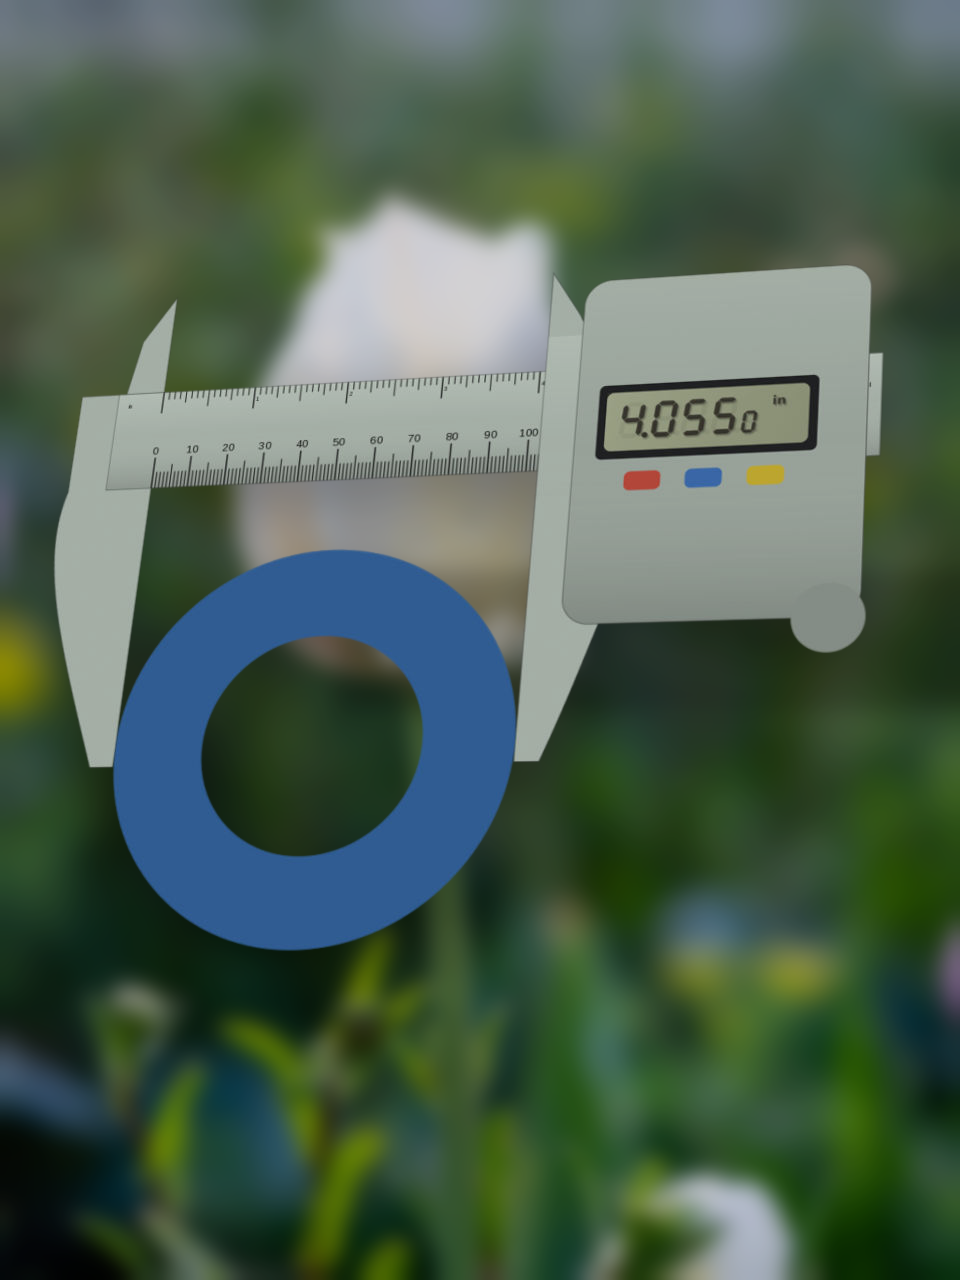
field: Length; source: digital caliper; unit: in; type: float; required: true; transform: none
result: 4.0550 in
